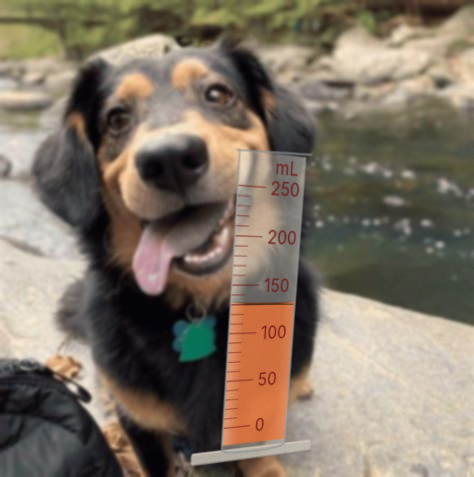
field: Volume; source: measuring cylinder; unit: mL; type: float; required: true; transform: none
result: 130 mL
